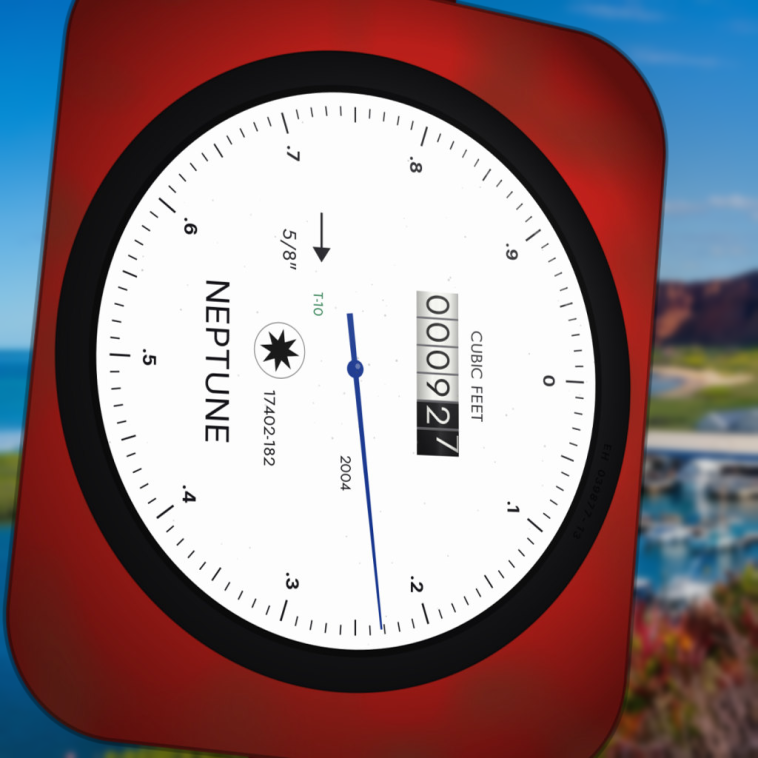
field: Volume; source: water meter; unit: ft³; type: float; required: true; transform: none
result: 927.23 ft³
